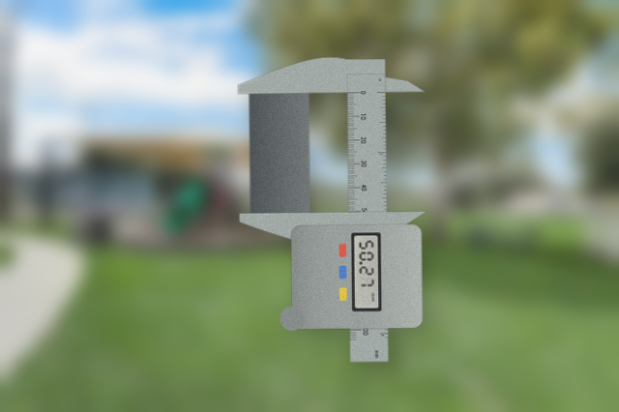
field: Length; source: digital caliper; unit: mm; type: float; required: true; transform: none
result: 50.27 mm
